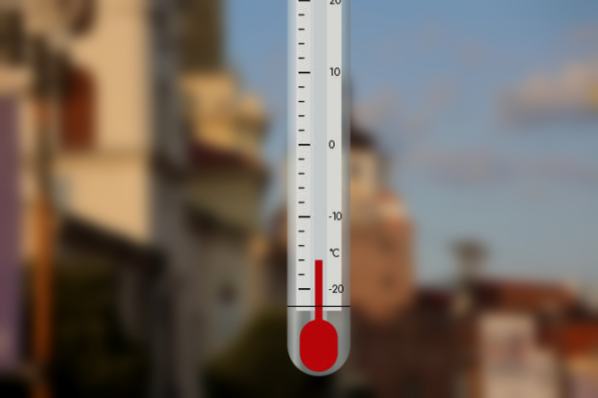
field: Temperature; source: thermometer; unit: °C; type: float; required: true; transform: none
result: -16 °C
